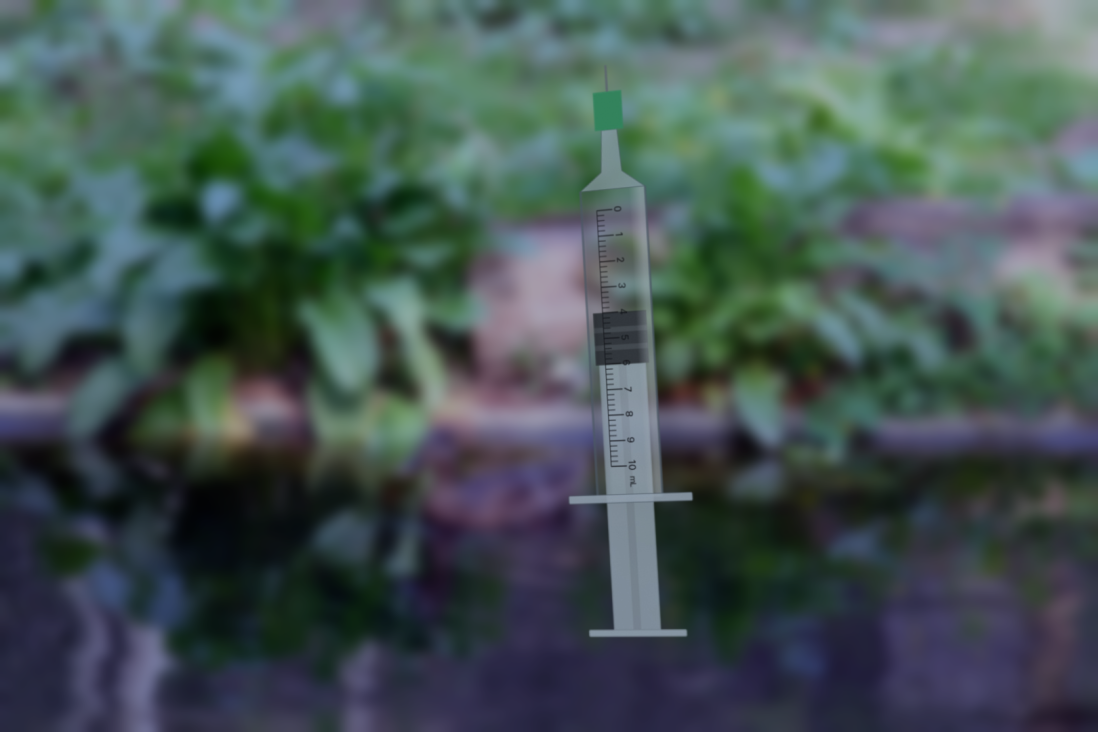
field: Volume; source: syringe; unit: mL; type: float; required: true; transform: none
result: 4 mL
